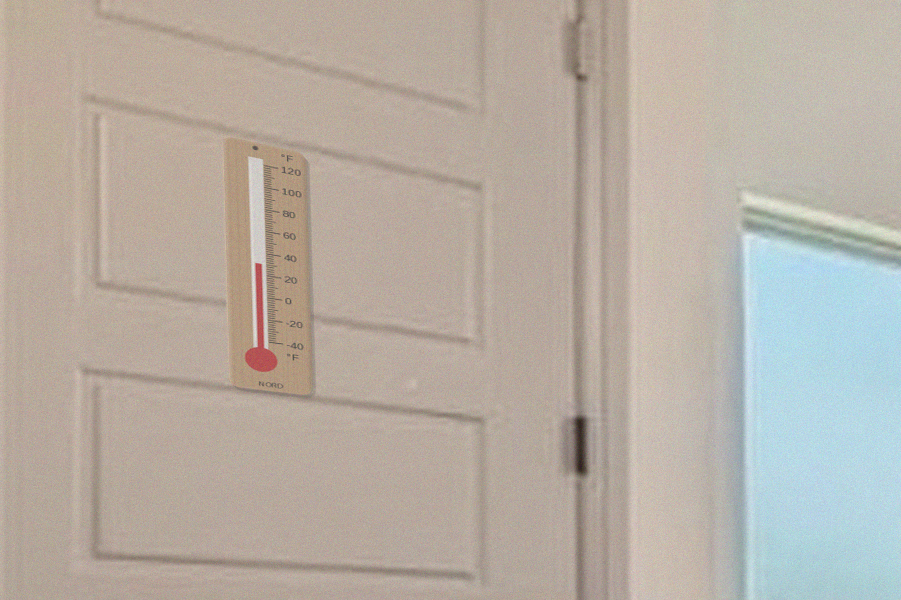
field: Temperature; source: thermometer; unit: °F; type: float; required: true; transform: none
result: 30 °F
